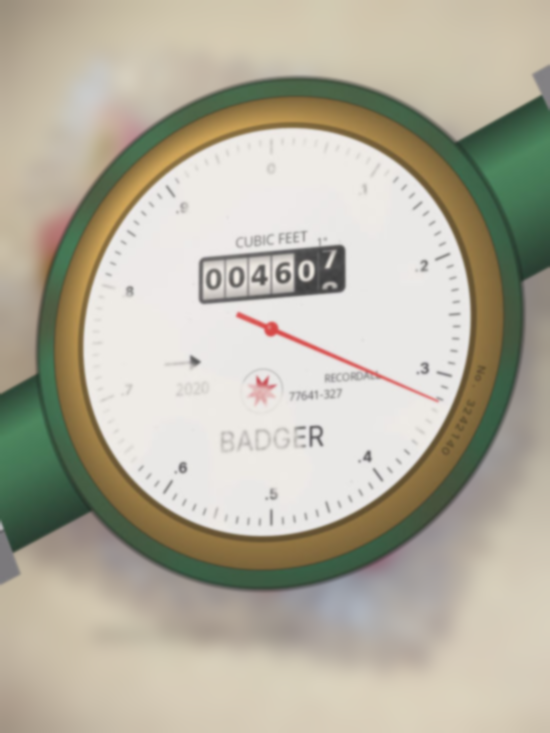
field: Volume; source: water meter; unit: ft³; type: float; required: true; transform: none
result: 4607.32 ft³
